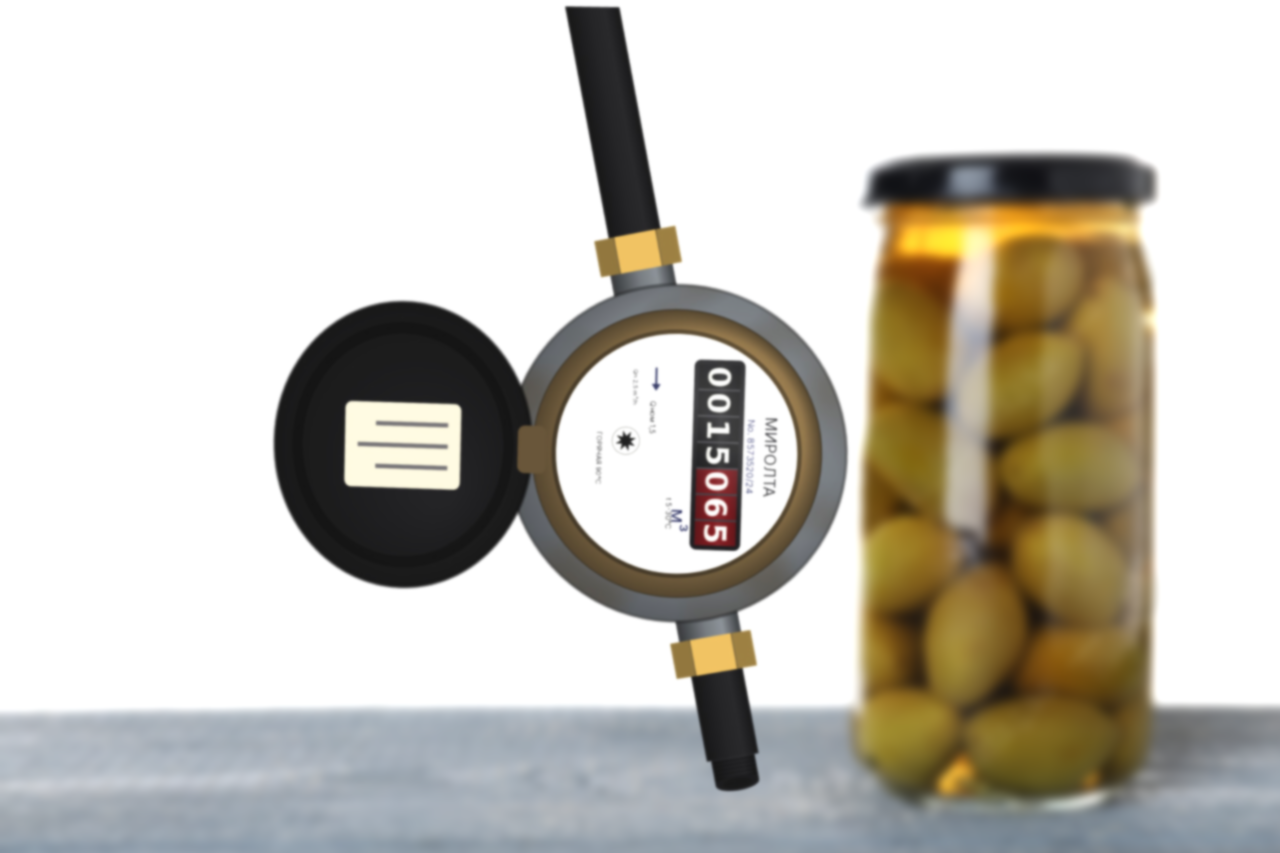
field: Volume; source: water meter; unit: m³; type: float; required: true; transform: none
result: 15.065 m³
